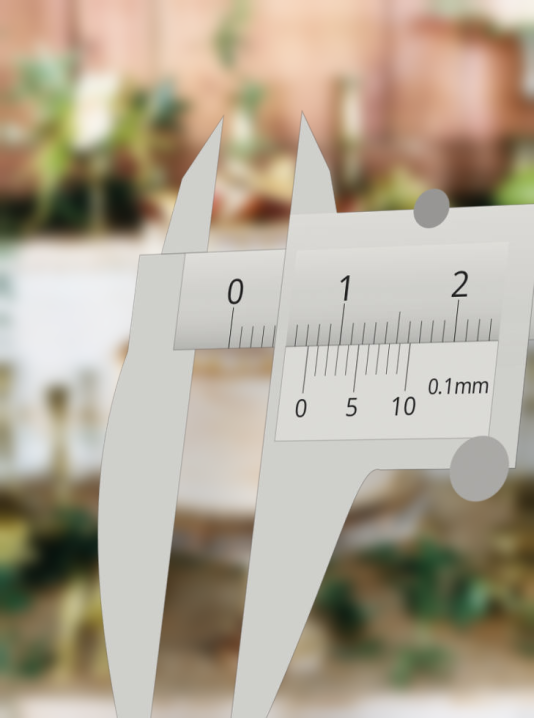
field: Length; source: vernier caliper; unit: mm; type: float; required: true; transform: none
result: 7.2 mm
